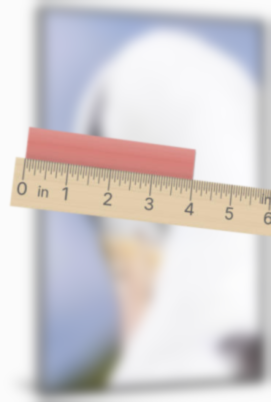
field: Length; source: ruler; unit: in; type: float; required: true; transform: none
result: 4 in
